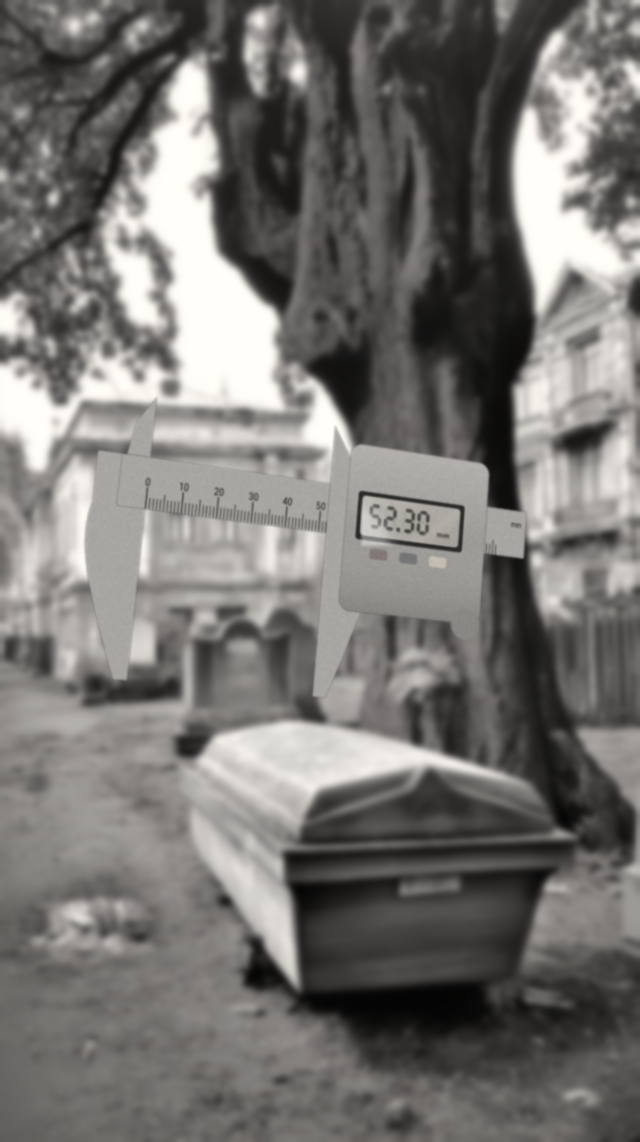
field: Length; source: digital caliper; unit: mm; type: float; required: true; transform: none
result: 52.30 mm
